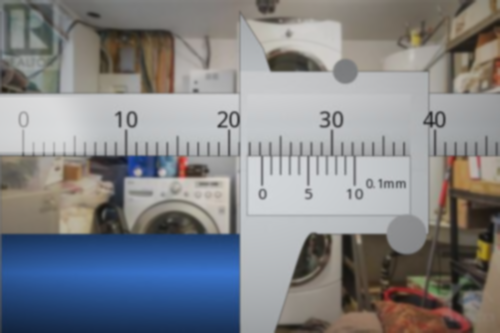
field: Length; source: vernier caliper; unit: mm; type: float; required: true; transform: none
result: 23.2 mm
